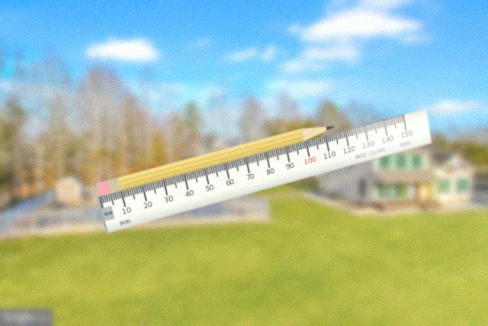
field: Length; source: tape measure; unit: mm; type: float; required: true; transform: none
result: 115 mm
